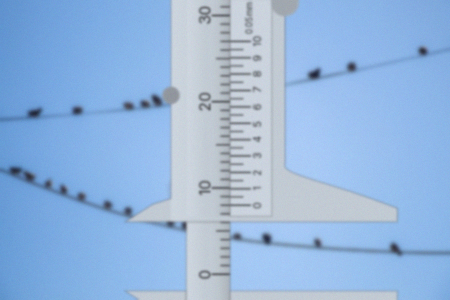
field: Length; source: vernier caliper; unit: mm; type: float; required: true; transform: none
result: 8.0 mm
